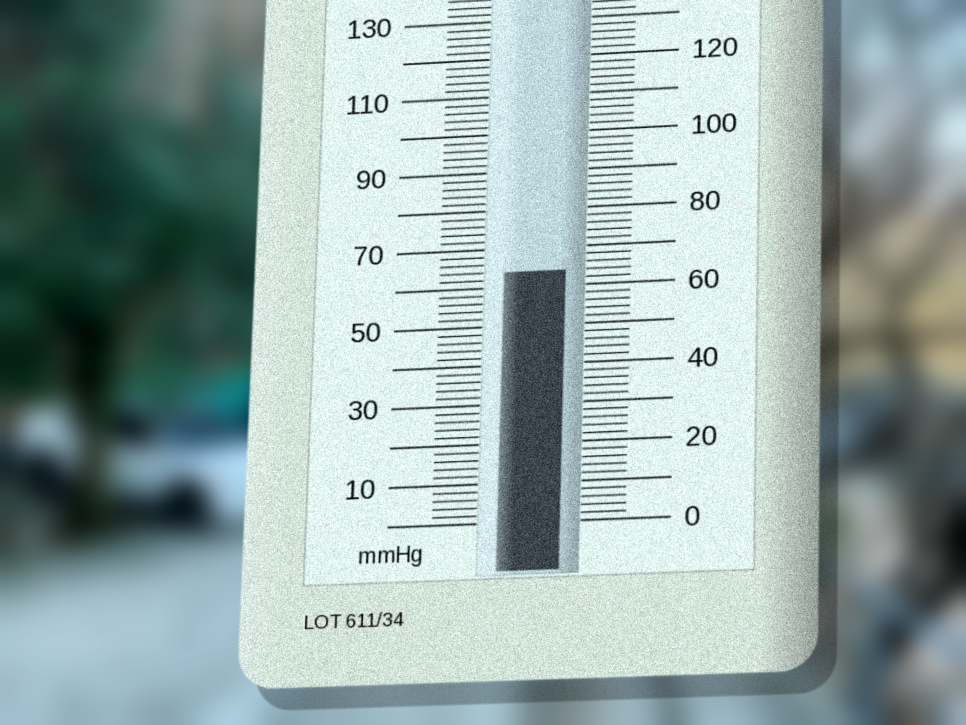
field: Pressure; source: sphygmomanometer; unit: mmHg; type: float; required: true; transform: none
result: 64 mmHg
